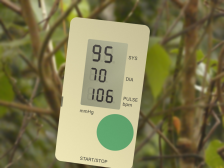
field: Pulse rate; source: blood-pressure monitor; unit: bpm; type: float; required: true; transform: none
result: 106 bpm
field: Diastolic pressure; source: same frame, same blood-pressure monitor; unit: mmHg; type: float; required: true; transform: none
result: 70 mmHg
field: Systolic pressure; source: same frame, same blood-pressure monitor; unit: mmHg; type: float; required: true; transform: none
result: 95 mmHg
